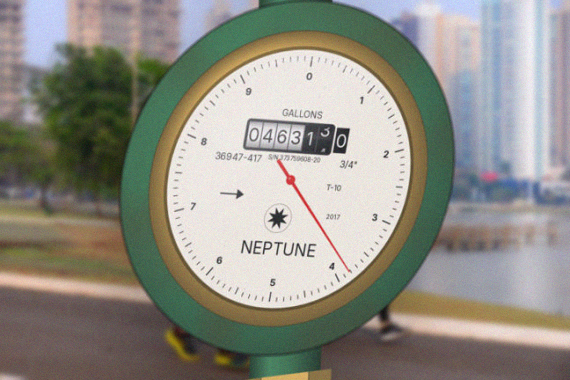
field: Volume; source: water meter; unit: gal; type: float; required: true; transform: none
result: 463133.8 gal
